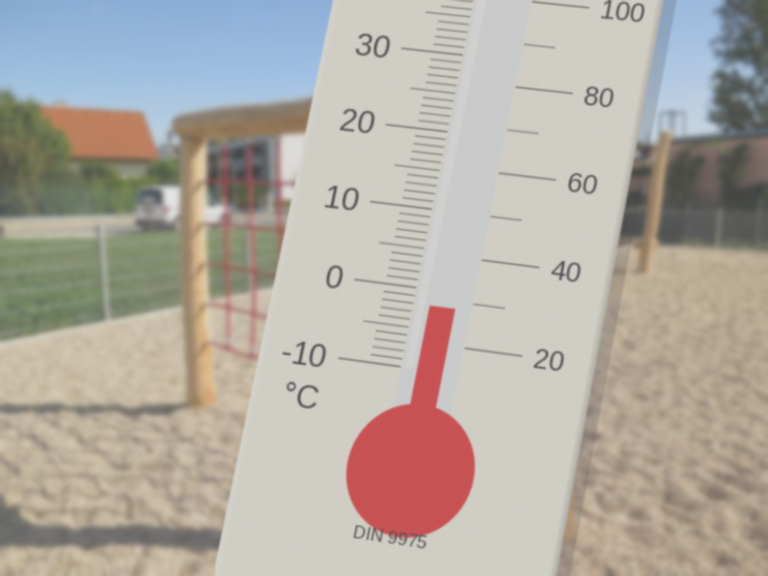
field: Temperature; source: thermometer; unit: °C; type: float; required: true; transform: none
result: -2 °C
